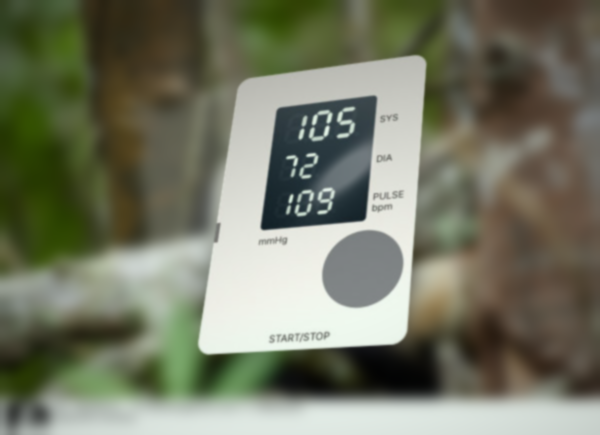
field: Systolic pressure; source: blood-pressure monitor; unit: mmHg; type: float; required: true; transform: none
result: 105 mmHg
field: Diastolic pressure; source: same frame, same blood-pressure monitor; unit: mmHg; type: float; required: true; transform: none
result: 72 mmHg
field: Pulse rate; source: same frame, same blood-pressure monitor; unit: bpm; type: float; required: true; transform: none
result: 109 bpm
